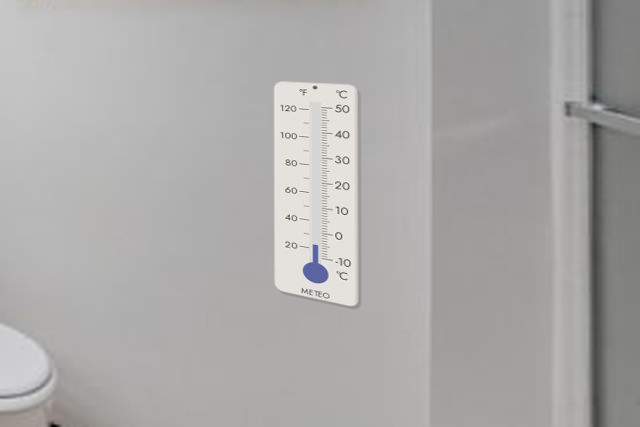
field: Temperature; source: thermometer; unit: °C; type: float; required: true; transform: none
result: -5 °C
